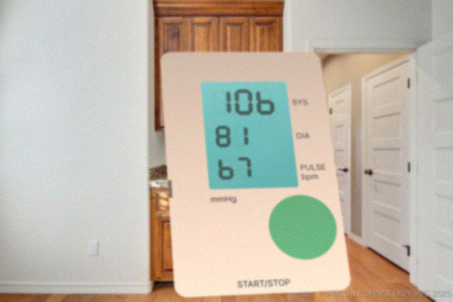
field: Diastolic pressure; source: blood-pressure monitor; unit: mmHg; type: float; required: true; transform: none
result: 81 mmHg
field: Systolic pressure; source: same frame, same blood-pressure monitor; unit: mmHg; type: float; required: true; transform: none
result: 106 mmHg
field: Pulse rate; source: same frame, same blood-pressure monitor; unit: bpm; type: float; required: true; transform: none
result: 67 bpm
